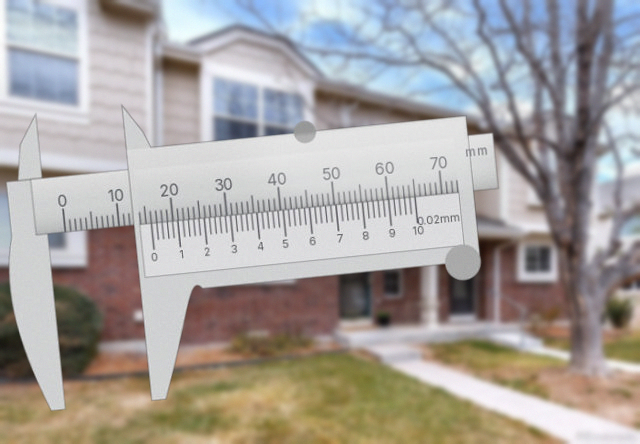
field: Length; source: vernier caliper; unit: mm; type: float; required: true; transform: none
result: 16.0 mm
